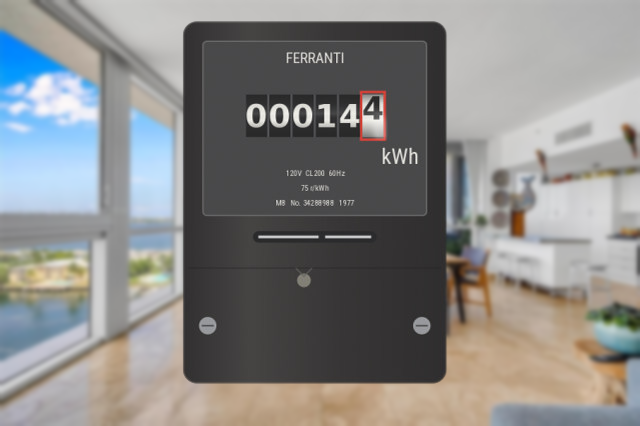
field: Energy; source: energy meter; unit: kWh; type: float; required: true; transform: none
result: 14.4 kWh
